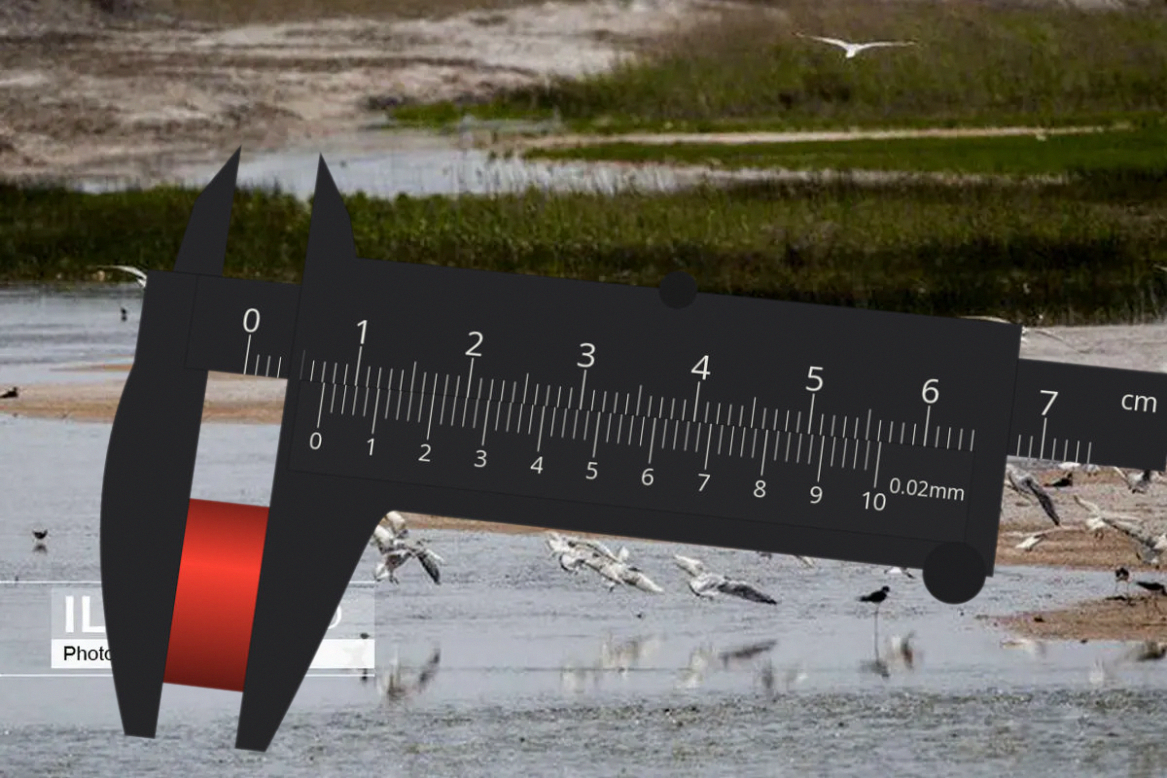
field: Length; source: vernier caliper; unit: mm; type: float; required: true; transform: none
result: 7.2 mm
